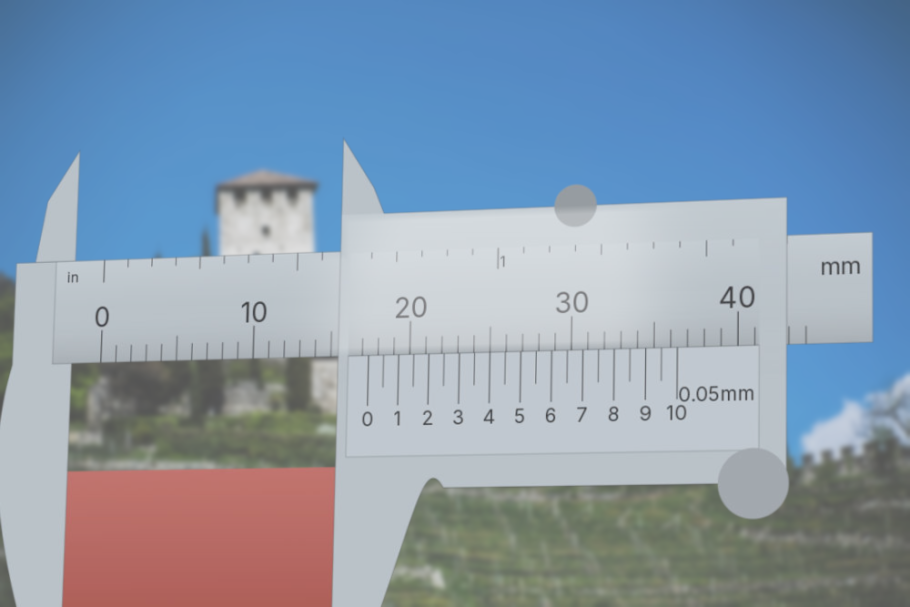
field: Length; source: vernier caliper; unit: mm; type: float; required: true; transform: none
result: 17.4 mm
